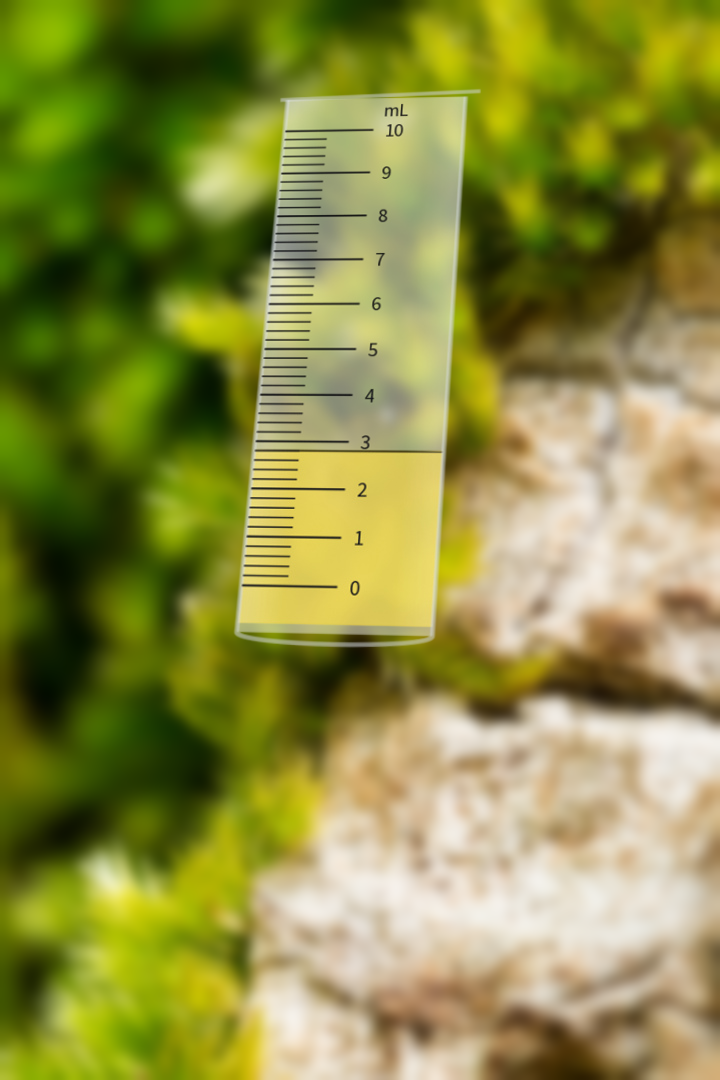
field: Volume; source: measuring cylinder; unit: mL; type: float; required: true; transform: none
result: 2.8 mL
